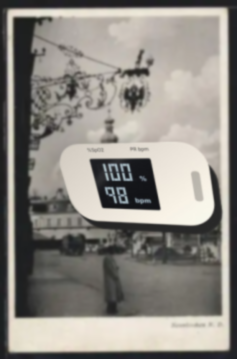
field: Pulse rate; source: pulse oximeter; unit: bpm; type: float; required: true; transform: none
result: 98 bpm
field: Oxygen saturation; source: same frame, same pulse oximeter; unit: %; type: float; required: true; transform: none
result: 100 %
